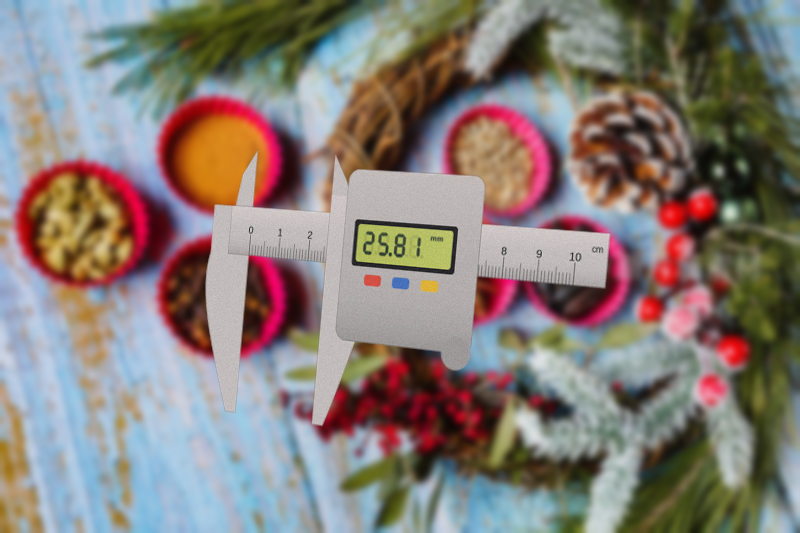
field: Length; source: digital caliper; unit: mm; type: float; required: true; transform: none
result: 25.81 mm
